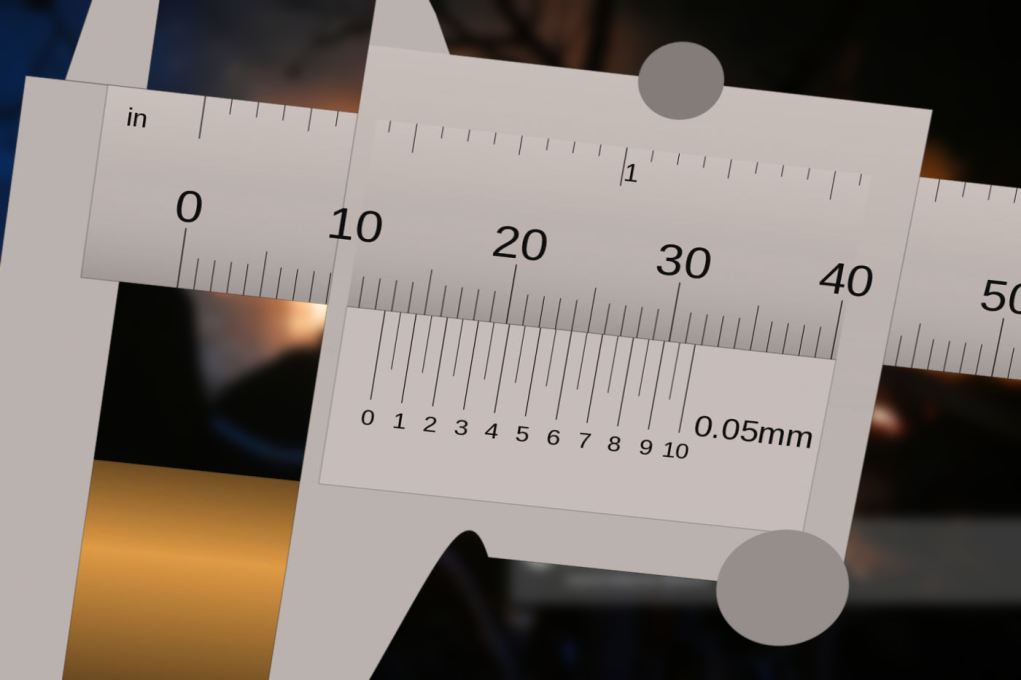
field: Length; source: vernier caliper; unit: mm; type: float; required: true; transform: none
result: 12.6 mm
